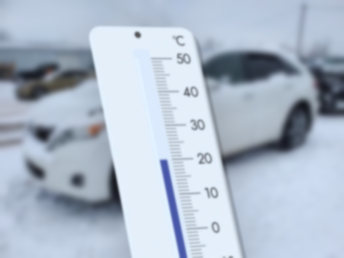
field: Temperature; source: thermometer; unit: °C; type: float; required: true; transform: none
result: 20 °C
